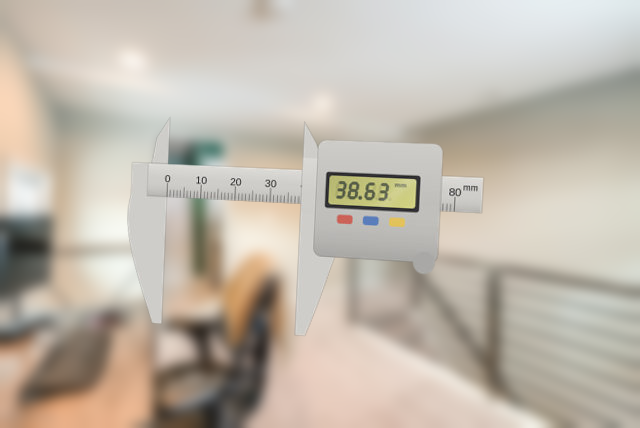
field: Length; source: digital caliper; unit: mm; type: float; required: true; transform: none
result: 38.63 mm
